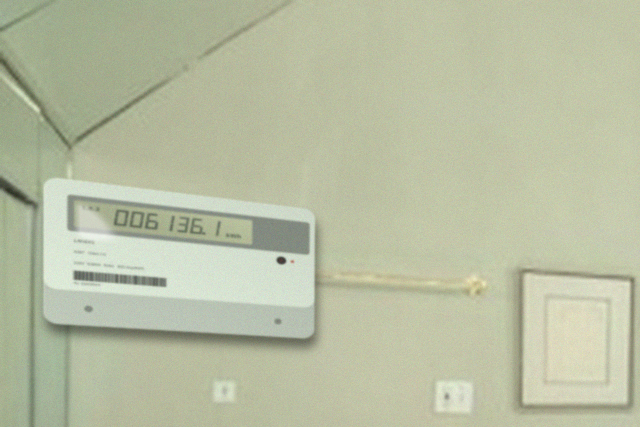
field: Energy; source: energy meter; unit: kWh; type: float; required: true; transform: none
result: 6136.1 kWh
